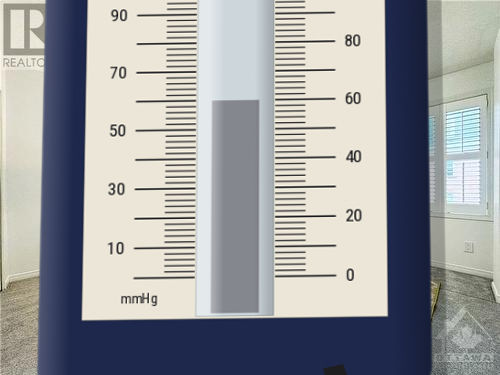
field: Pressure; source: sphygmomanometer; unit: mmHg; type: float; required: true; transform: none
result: 60 mmHg
